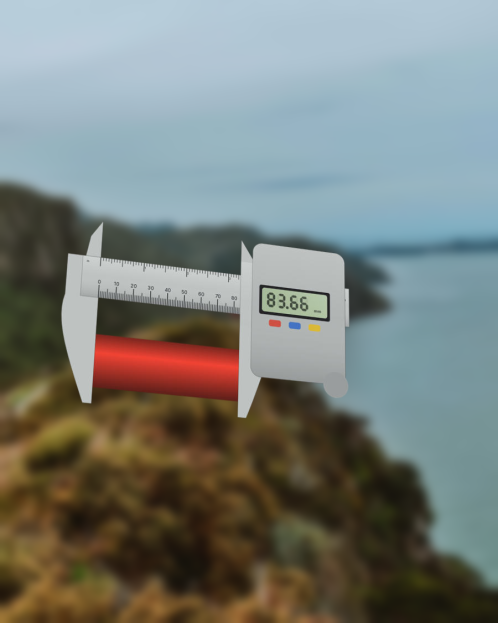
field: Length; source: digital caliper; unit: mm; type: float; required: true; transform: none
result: 83.66 mm
